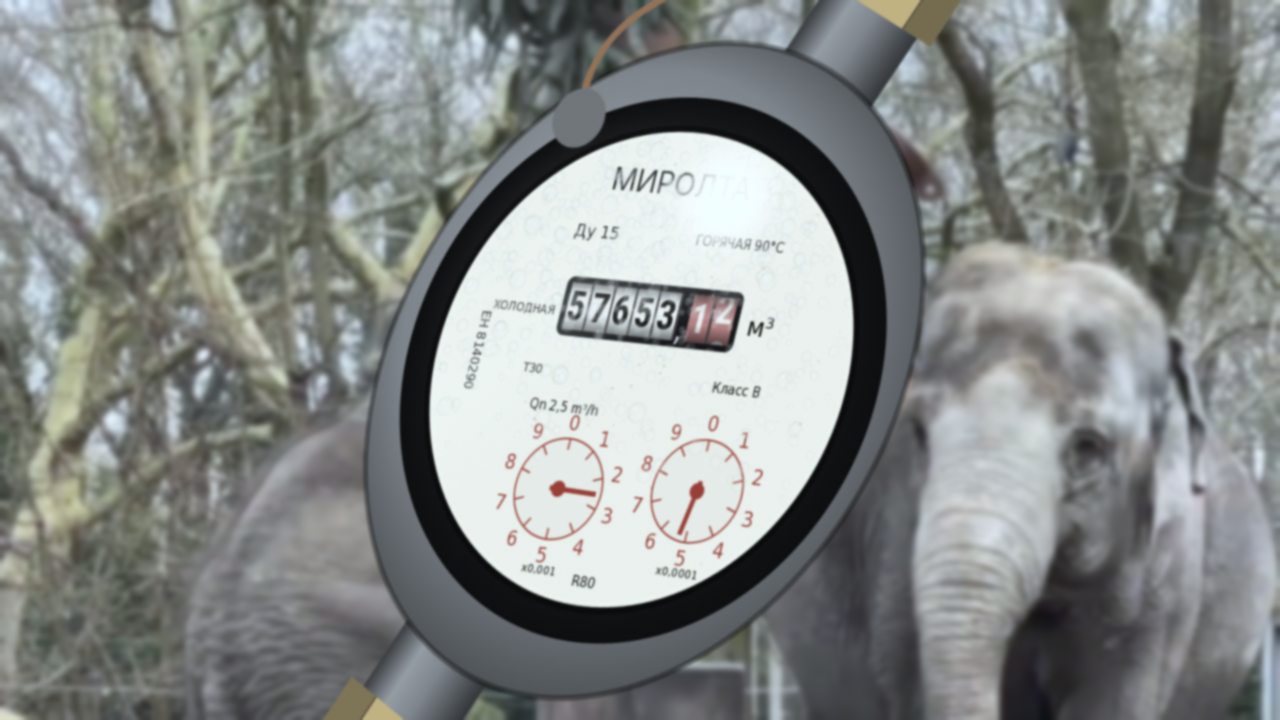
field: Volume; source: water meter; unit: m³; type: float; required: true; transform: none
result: 57653.1225 m³
